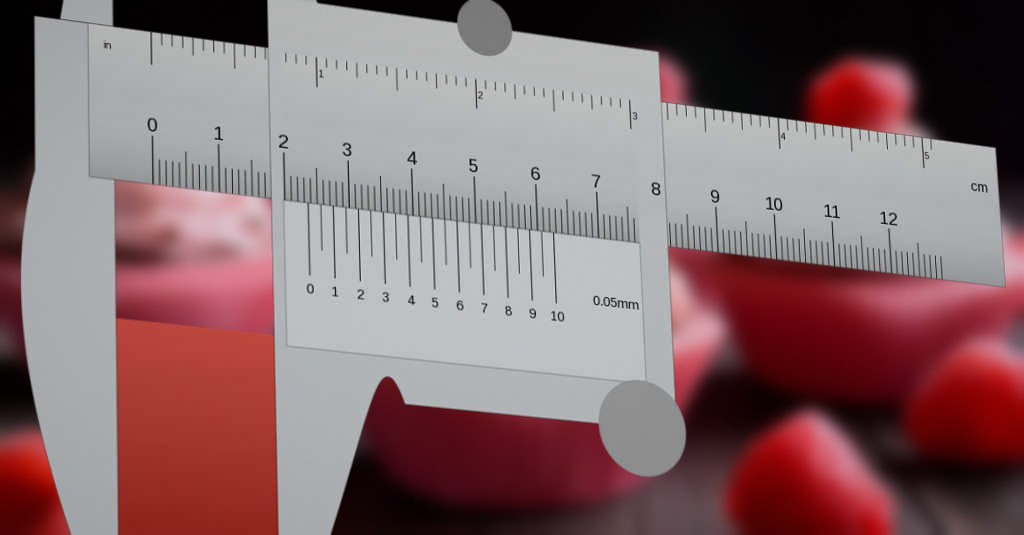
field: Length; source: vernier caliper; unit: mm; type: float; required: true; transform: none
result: 23.6 mm
